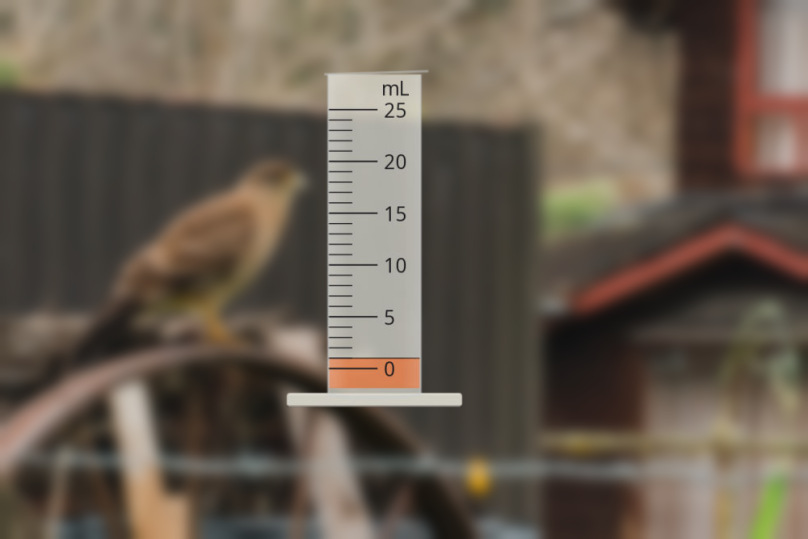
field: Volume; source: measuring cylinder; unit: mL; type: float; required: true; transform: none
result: 1 mL
